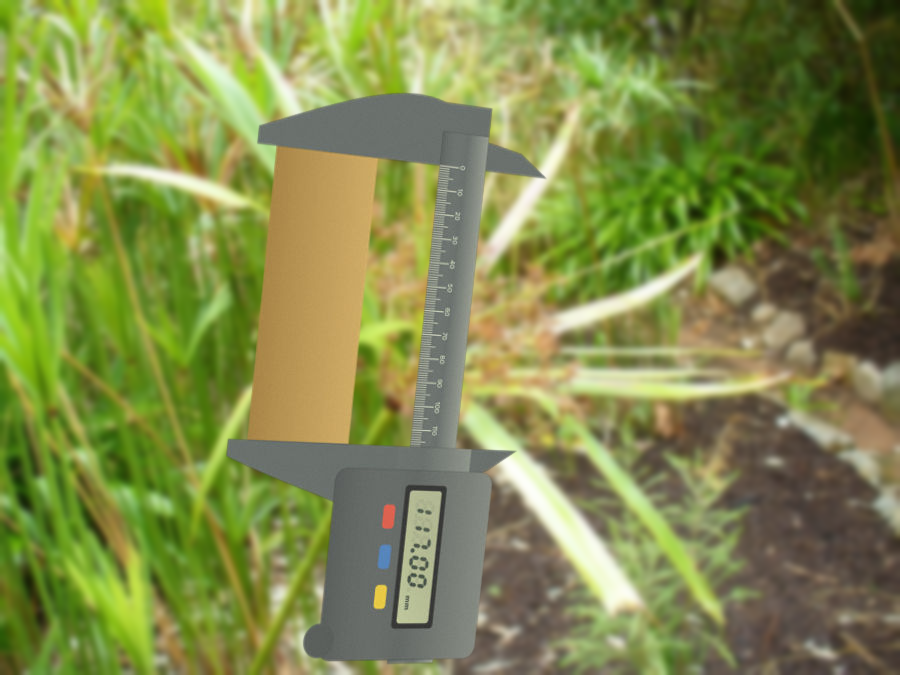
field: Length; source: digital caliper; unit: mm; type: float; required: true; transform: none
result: 117.00 mm
